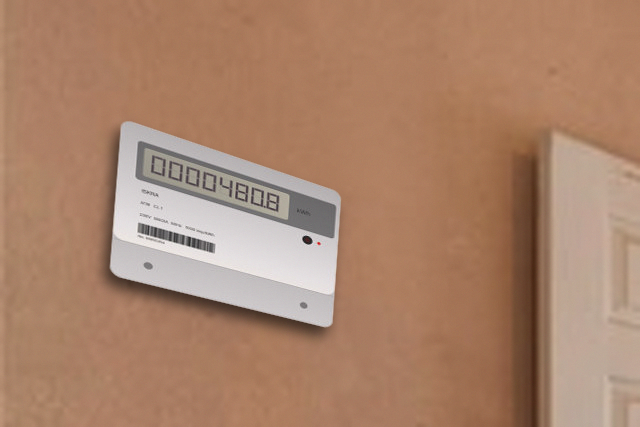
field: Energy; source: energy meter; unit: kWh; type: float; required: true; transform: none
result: 480.8 kWh
